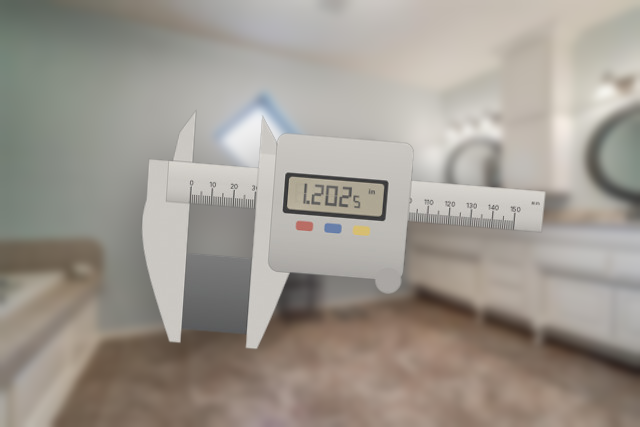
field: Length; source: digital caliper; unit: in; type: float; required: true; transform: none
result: 1.2025 in
